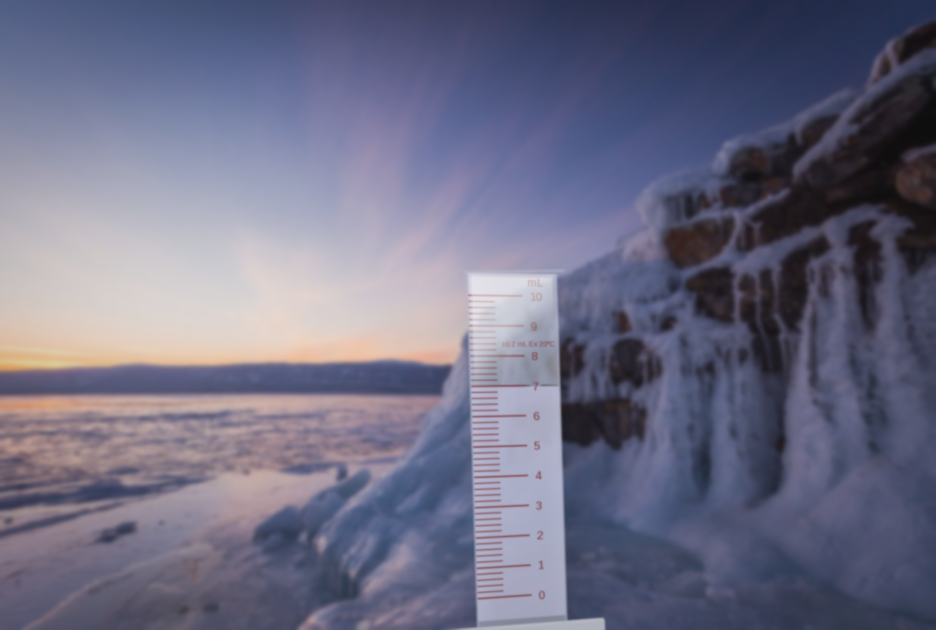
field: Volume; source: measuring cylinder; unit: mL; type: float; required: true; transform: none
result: 7 mL
